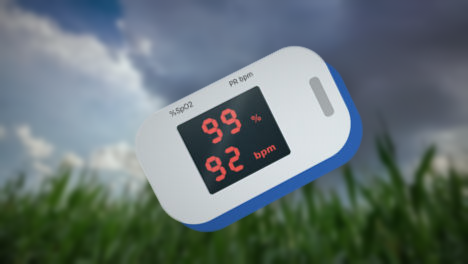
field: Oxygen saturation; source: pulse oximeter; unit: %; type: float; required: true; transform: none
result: 99 %
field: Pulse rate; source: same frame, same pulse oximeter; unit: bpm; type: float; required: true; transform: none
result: 92 bpm
